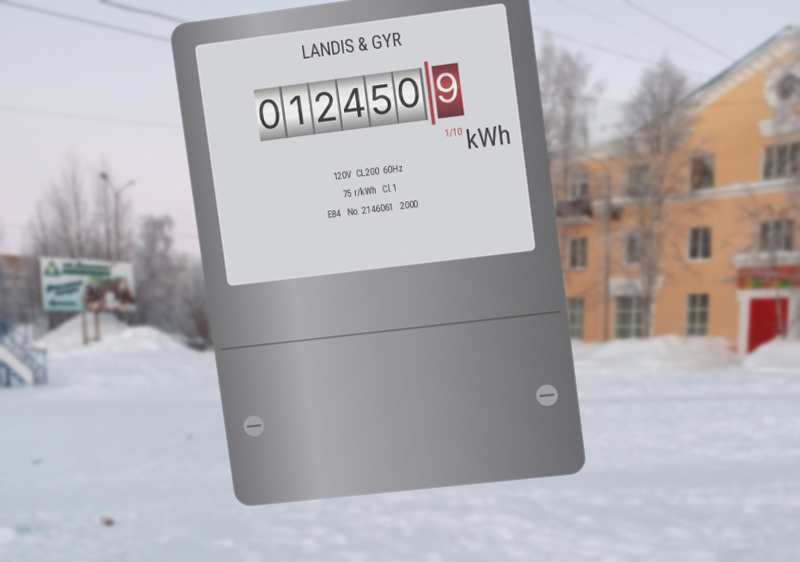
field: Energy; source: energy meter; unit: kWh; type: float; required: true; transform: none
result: 12450.9 kWh
